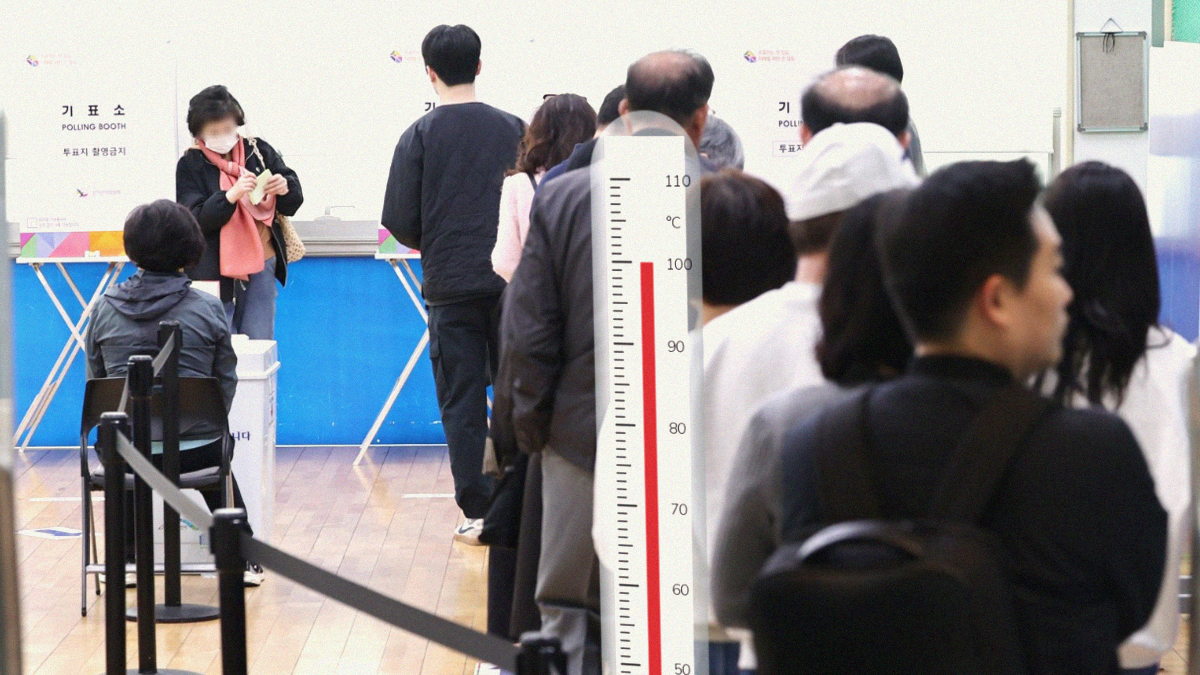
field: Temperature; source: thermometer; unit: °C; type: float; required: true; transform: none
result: 100 °C
